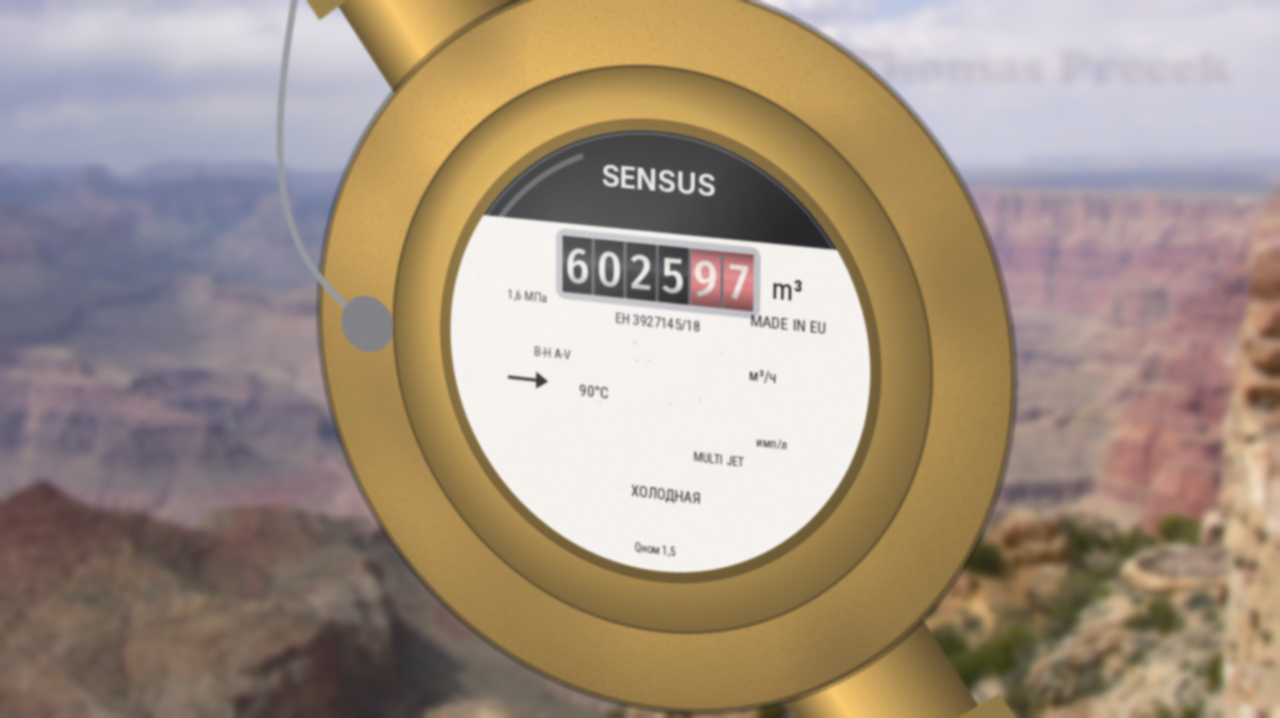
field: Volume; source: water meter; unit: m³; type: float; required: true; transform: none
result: 6025.97 m³
